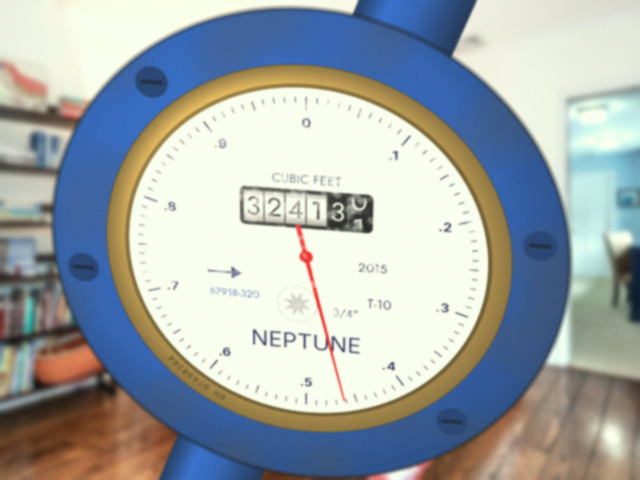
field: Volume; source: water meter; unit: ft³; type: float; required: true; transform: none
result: 324130.46 ft³
